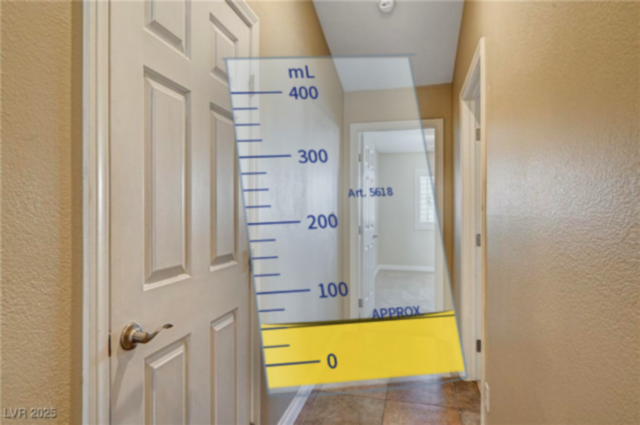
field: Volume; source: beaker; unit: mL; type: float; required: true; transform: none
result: 50 mL
